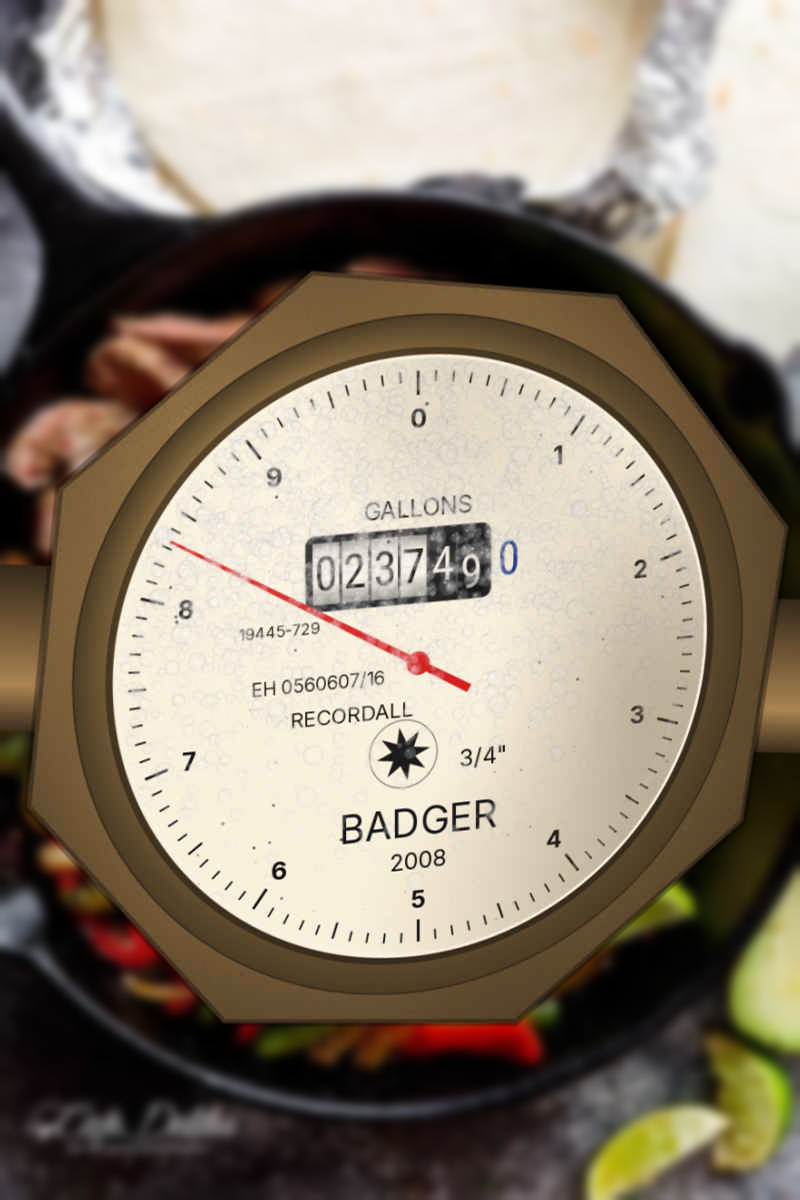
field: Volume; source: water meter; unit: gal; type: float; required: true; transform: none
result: 237488.3 gal
